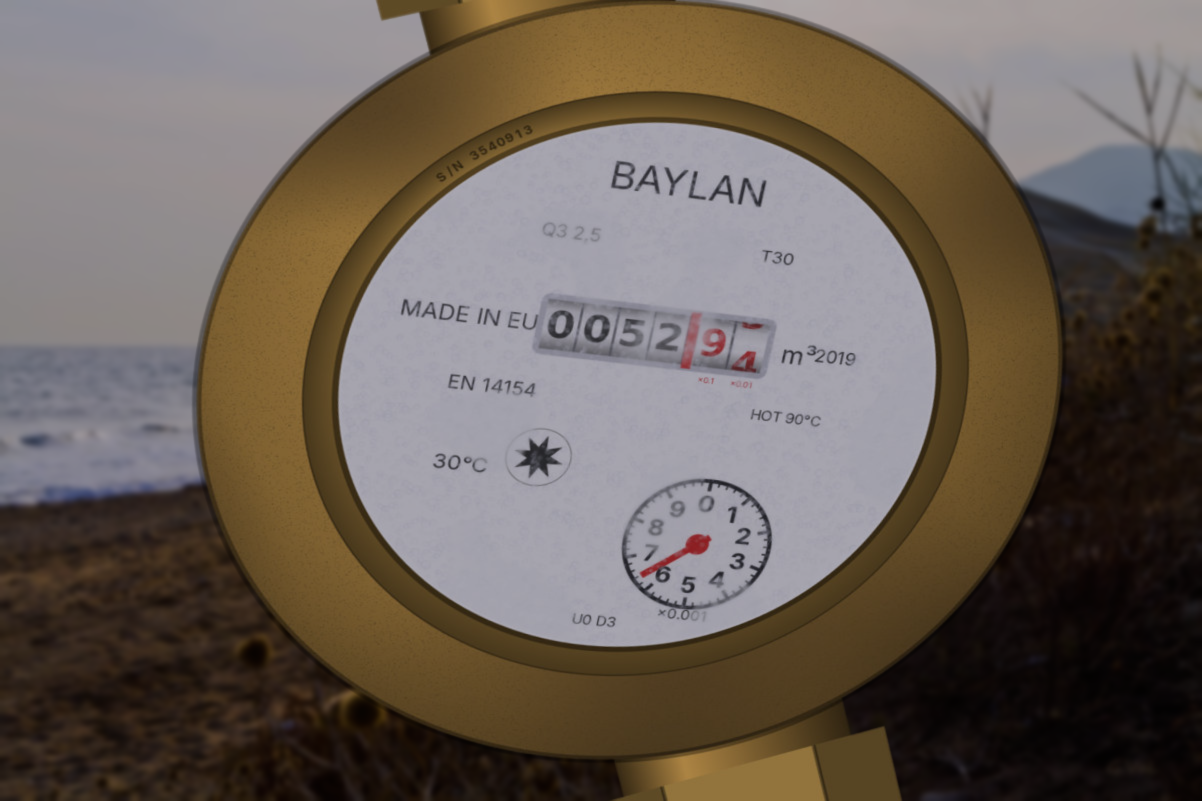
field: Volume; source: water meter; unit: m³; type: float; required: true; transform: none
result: 52.936 m³
